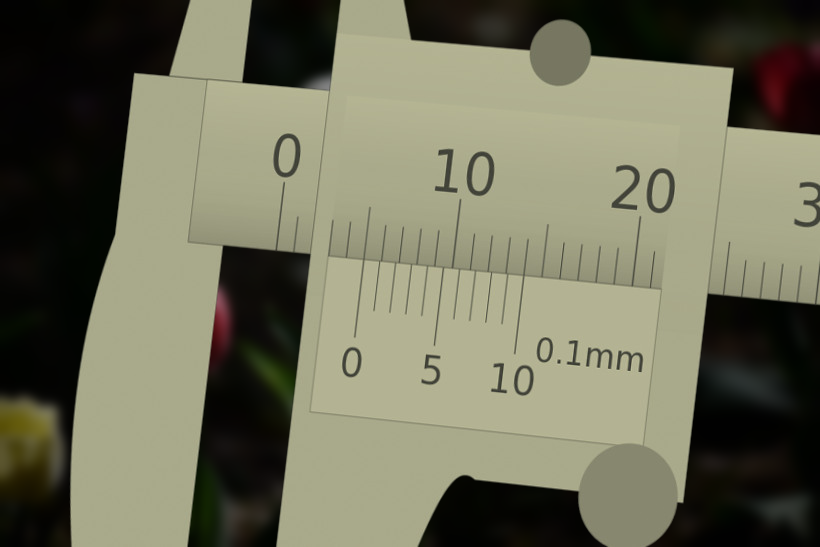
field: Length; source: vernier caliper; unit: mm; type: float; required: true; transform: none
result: 5.0 mm
